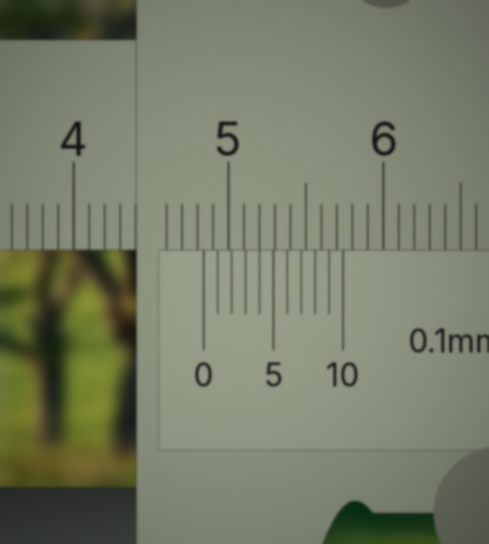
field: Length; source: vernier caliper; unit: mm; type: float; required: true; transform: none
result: 48.4 mm
